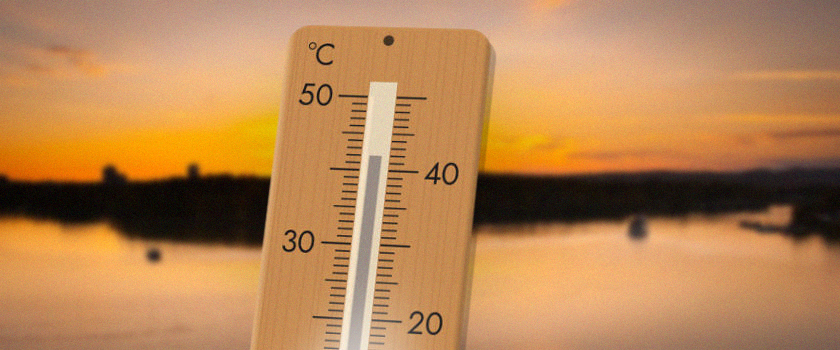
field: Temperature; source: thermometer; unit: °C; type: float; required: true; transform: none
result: 42 °C
